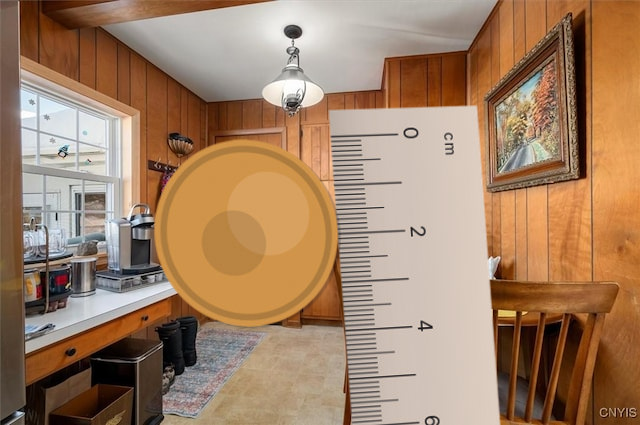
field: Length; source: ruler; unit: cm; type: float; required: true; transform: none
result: 3.8 cm
